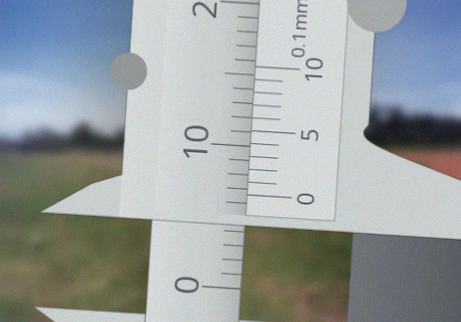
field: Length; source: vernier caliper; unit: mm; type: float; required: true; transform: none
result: 6.6 mm
